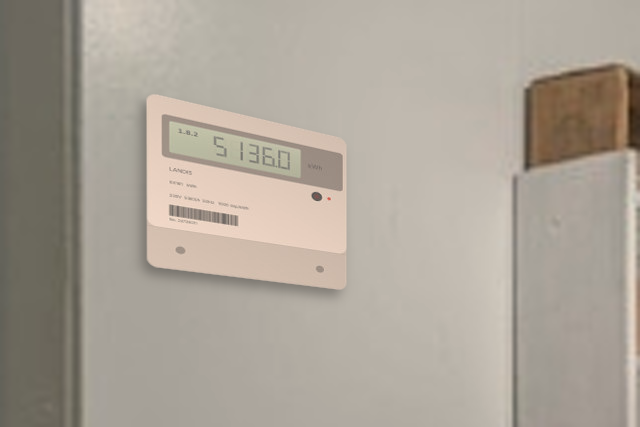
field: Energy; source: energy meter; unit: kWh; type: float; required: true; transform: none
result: 5136.0 kWh
